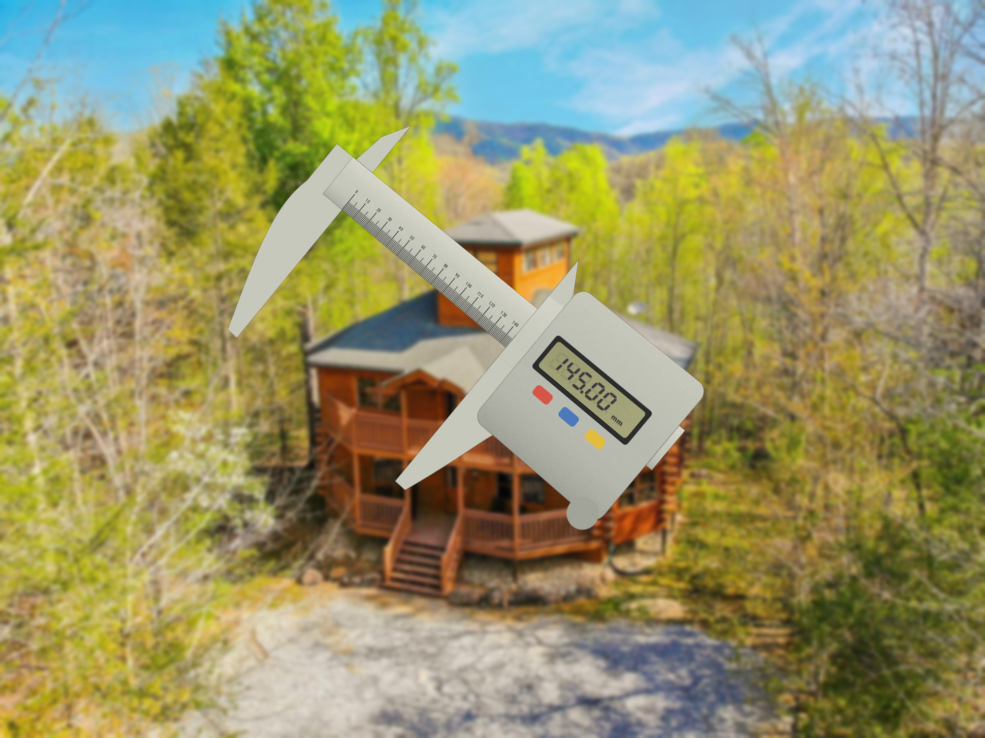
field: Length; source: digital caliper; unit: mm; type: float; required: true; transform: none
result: 145.00 mm
